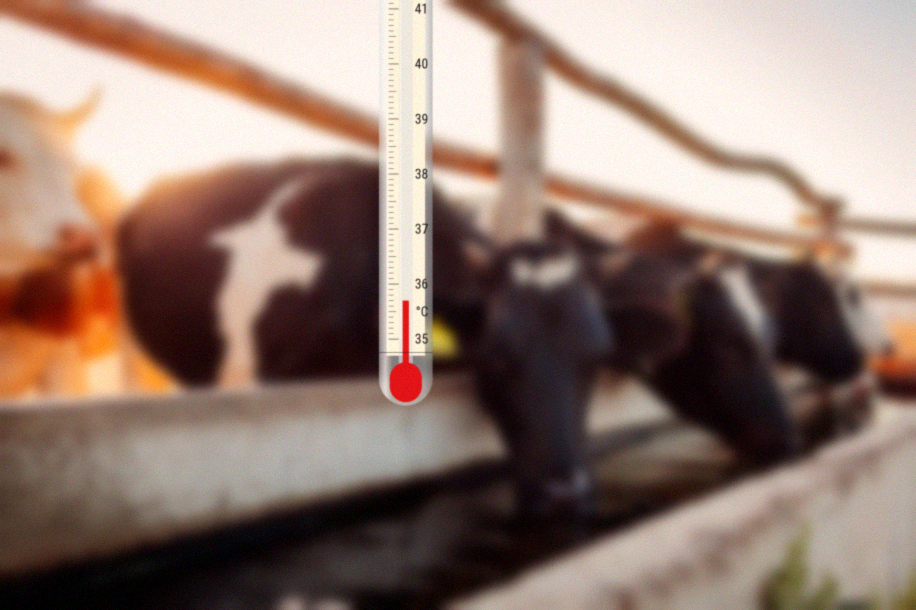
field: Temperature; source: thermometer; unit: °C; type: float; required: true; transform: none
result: 35.7 °C
